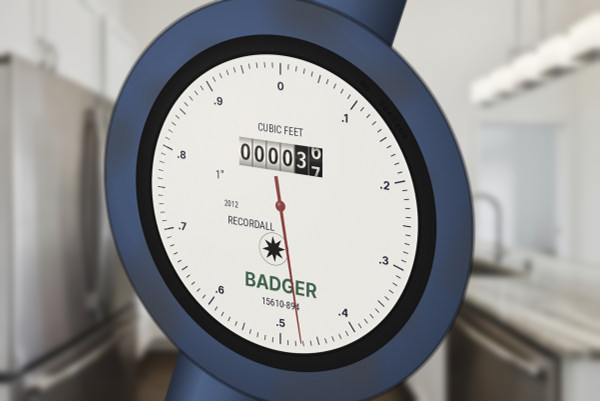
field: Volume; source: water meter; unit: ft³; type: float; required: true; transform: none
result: 36.47 ft³
